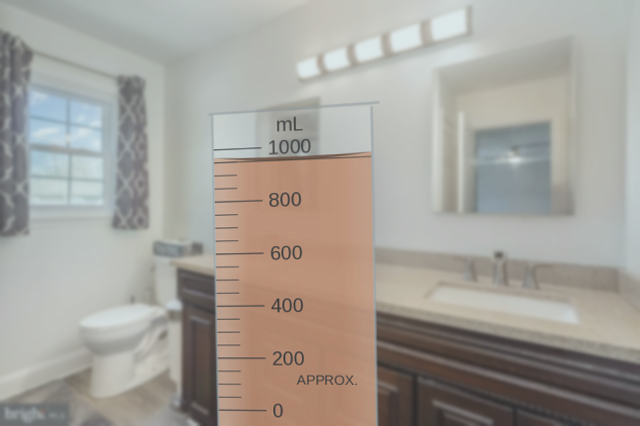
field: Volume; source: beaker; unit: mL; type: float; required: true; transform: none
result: 950 mL
